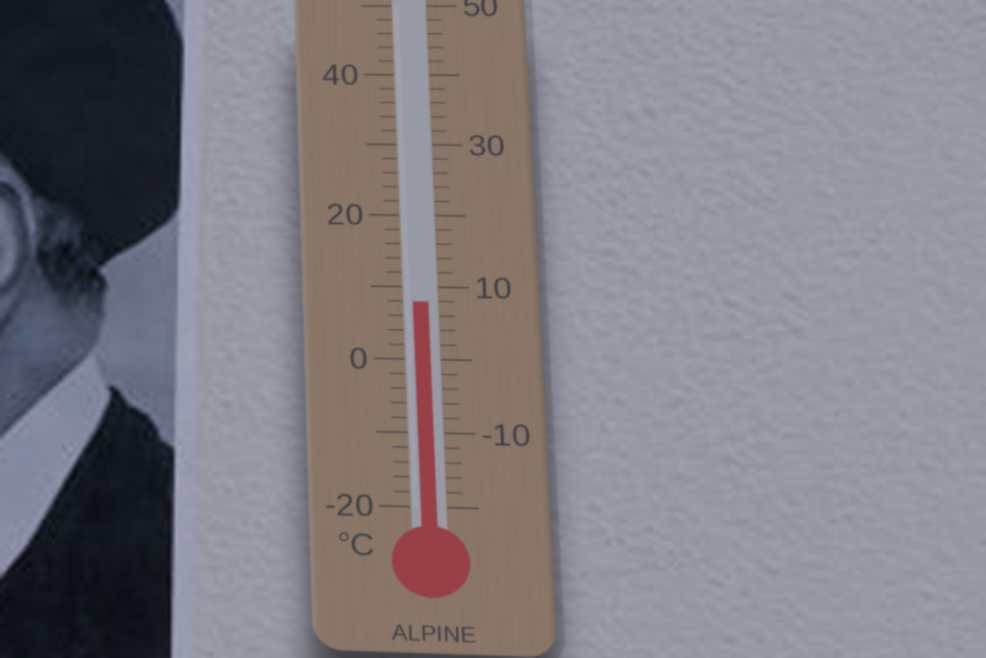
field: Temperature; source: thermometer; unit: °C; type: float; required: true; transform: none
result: 8 °C
